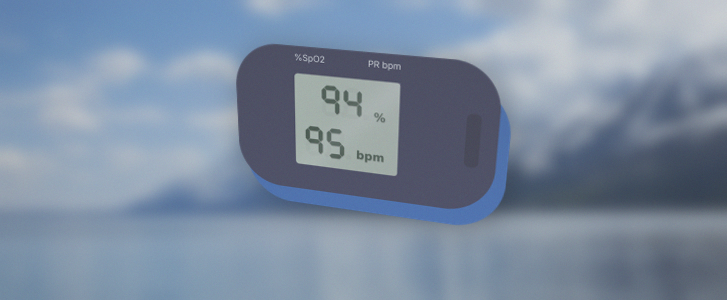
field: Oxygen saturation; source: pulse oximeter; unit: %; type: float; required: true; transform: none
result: 94 %
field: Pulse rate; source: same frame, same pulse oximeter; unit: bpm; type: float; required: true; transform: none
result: 95 bpm
